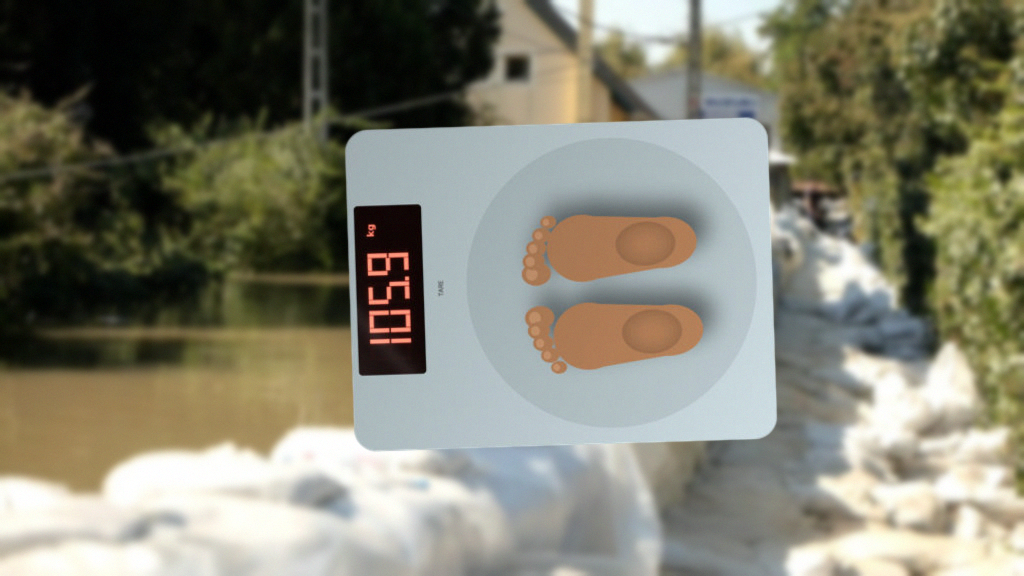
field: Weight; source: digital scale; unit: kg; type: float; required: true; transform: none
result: 105.9 kg
